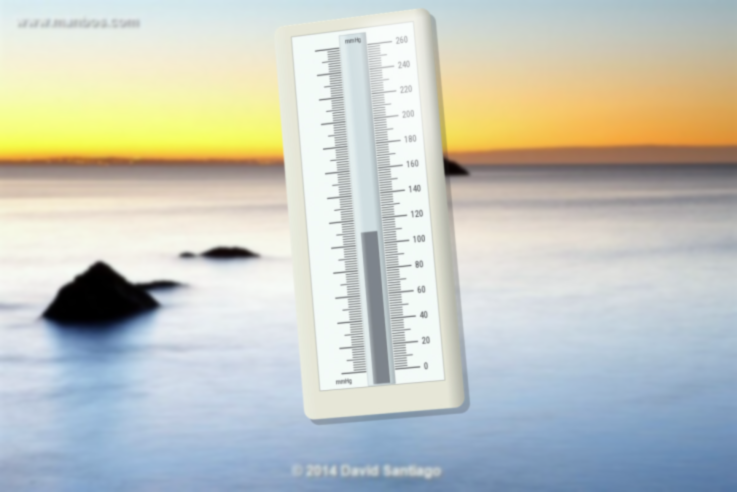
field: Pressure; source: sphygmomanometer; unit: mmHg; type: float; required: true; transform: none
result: 110 mmHg
